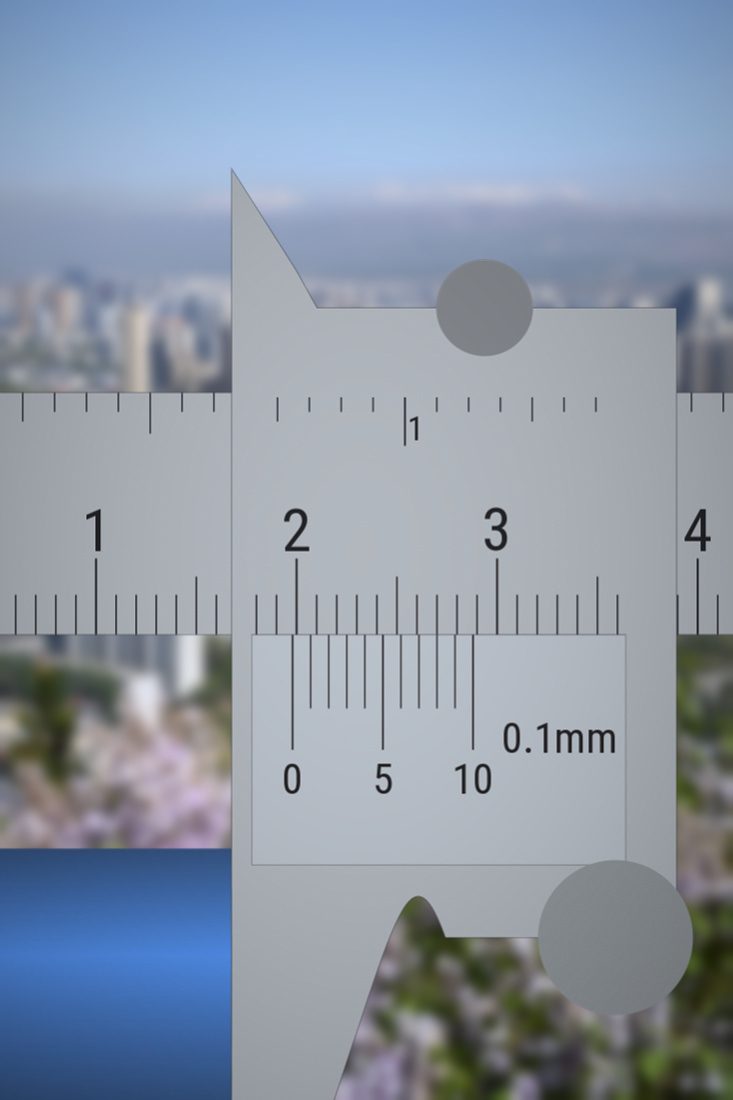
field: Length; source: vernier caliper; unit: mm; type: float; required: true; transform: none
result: 19.8 mm
